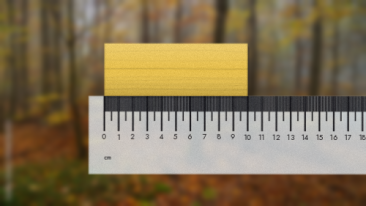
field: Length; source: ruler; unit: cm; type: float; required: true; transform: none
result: 10 cm
